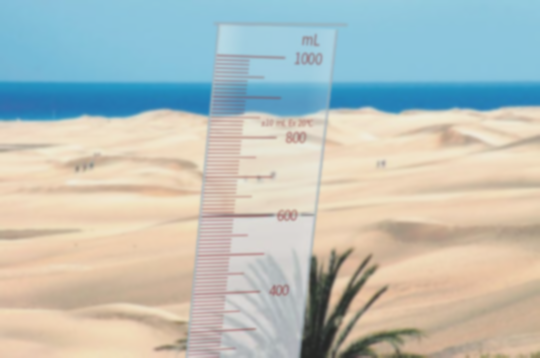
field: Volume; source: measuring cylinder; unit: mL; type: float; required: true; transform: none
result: 600 mL
